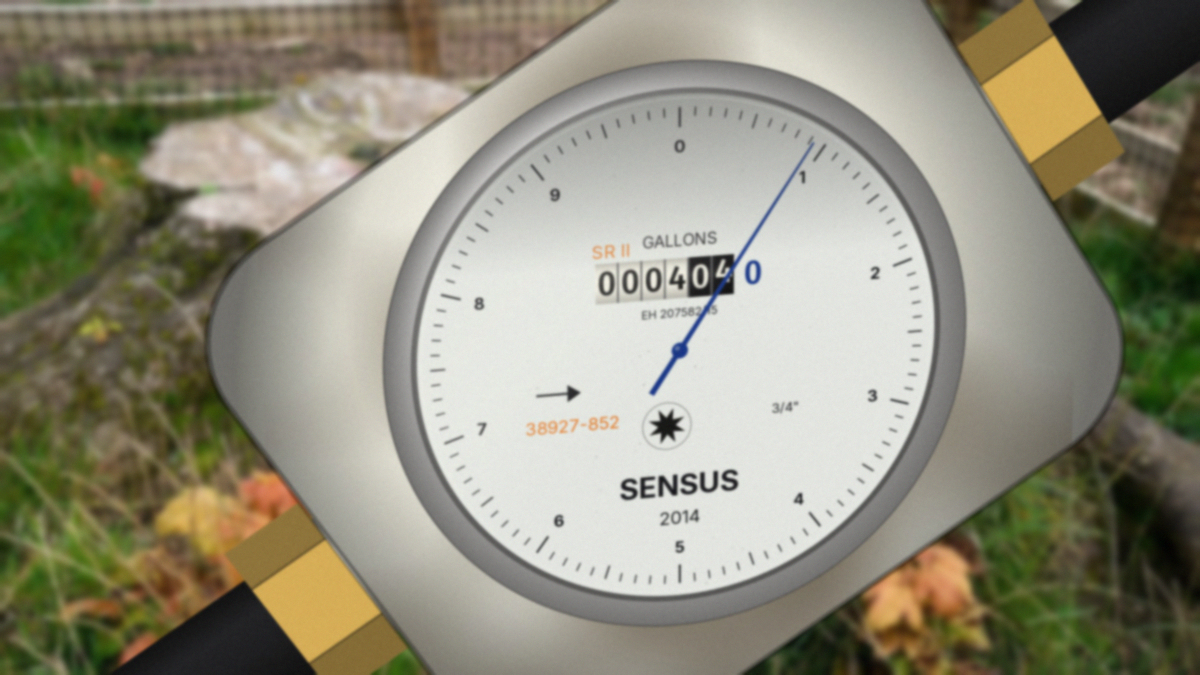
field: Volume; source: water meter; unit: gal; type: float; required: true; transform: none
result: 4040.9 gal
